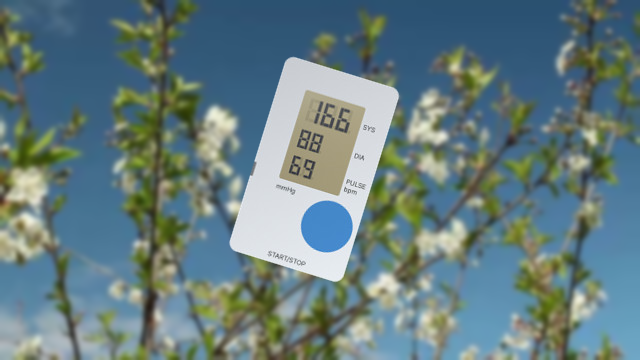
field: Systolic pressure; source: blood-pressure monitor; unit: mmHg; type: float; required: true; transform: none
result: 166 mmHg
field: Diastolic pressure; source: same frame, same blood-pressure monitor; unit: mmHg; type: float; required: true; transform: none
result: 88 mmHg
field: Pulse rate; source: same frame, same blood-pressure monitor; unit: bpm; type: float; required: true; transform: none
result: 69 bpm
